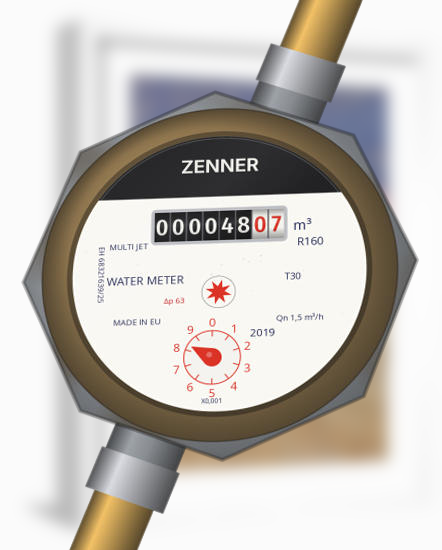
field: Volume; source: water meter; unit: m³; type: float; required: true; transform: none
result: 48.078 m³
